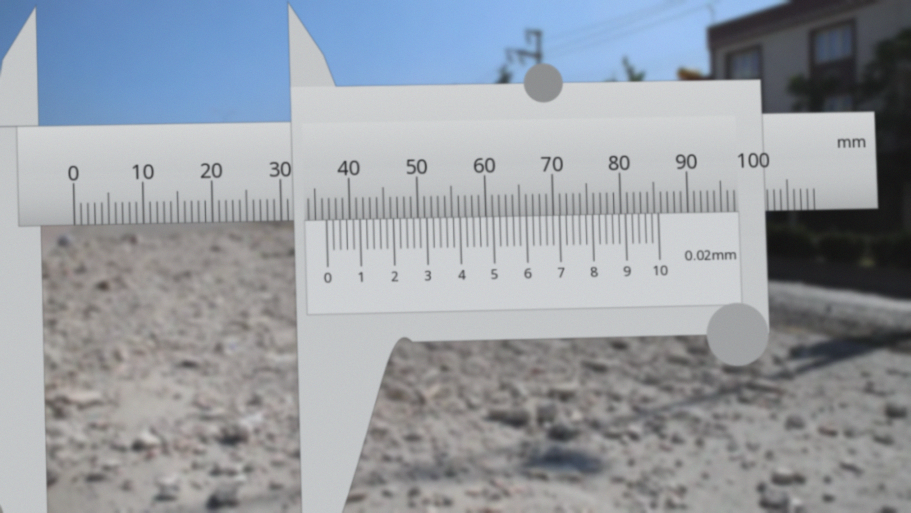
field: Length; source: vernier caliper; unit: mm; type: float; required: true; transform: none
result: 36.6 mm
